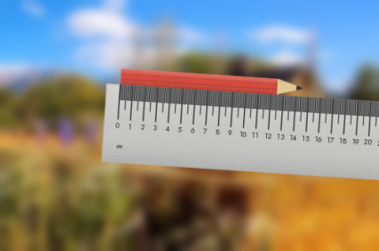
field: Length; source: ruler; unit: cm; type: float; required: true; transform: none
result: 14.5 cm
